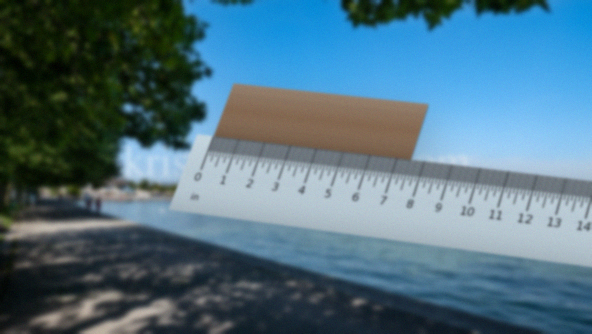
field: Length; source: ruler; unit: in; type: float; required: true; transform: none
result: 7.5 in
